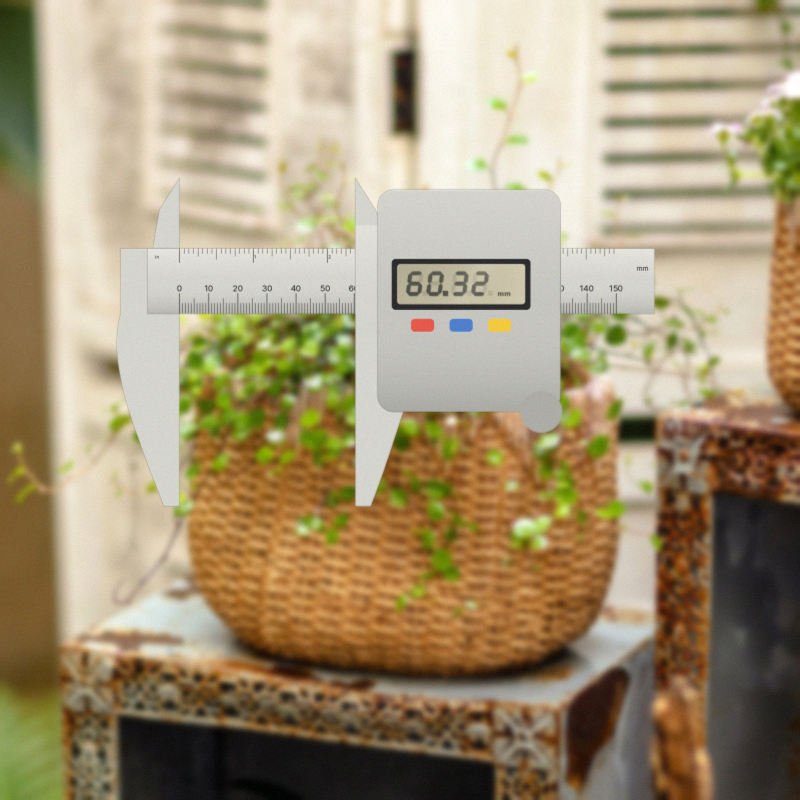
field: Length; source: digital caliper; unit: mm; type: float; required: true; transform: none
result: 60.32 mm
